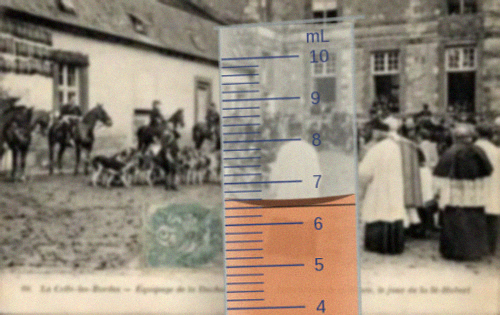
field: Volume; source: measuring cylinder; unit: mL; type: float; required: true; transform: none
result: 6.4 mL
